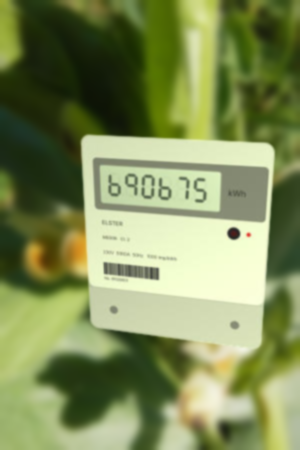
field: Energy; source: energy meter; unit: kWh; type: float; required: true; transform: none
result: 690675 kWh
